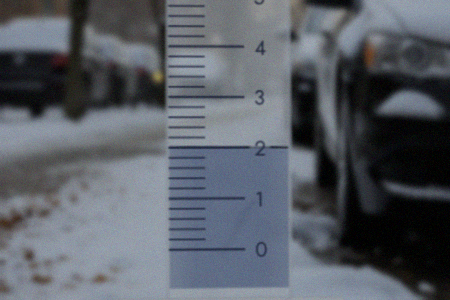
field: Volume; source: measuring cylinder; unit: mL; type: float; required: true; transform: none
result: 2 mL
